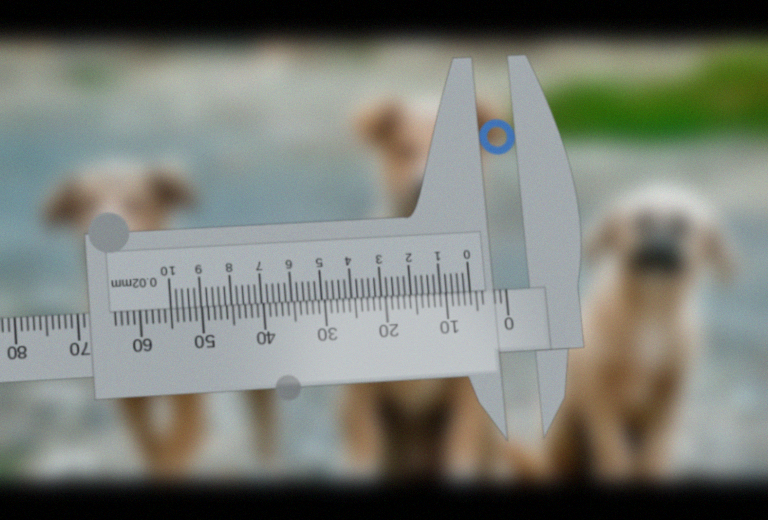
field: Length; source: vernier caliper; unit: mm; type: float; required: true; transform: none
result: 6.0 mm
